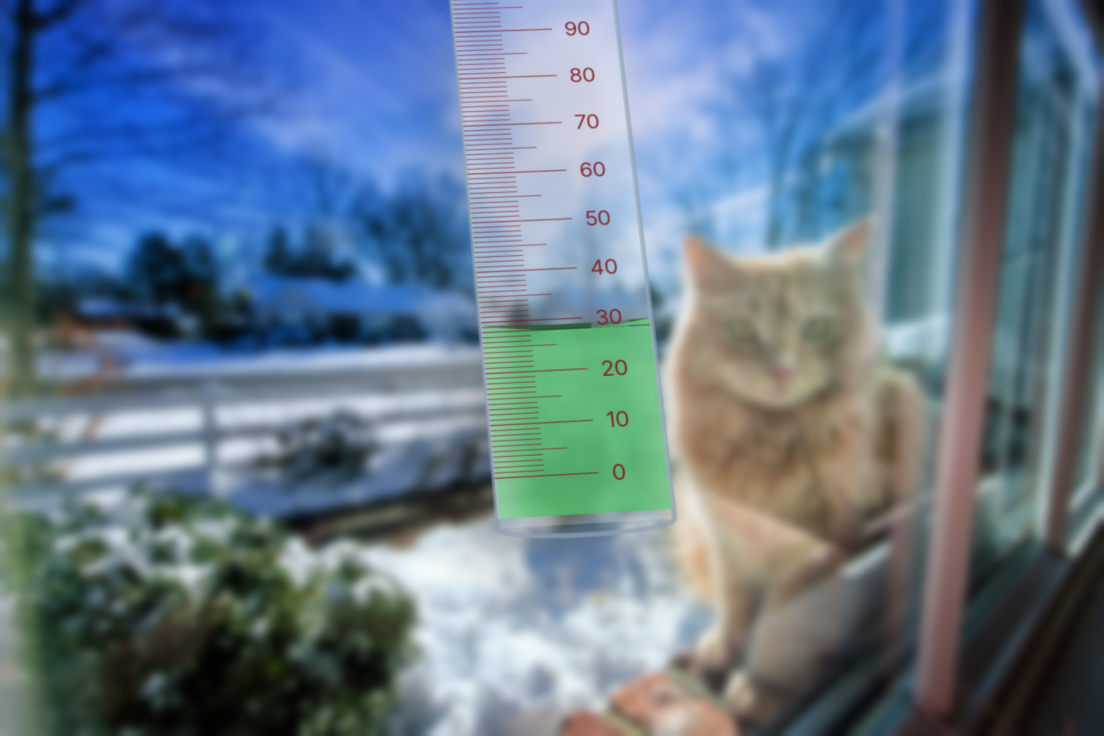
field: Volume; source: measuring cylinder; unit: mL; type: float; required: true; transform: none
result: 28 mL
